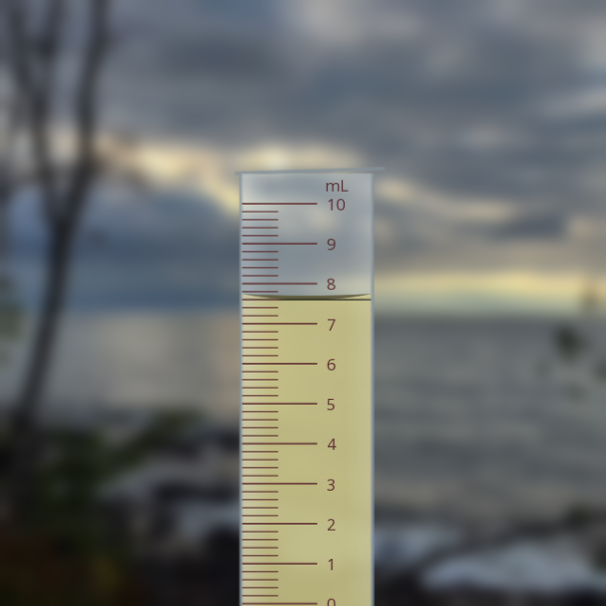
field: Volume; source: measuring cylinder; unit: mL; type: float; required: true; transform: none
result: 7.6 mL
